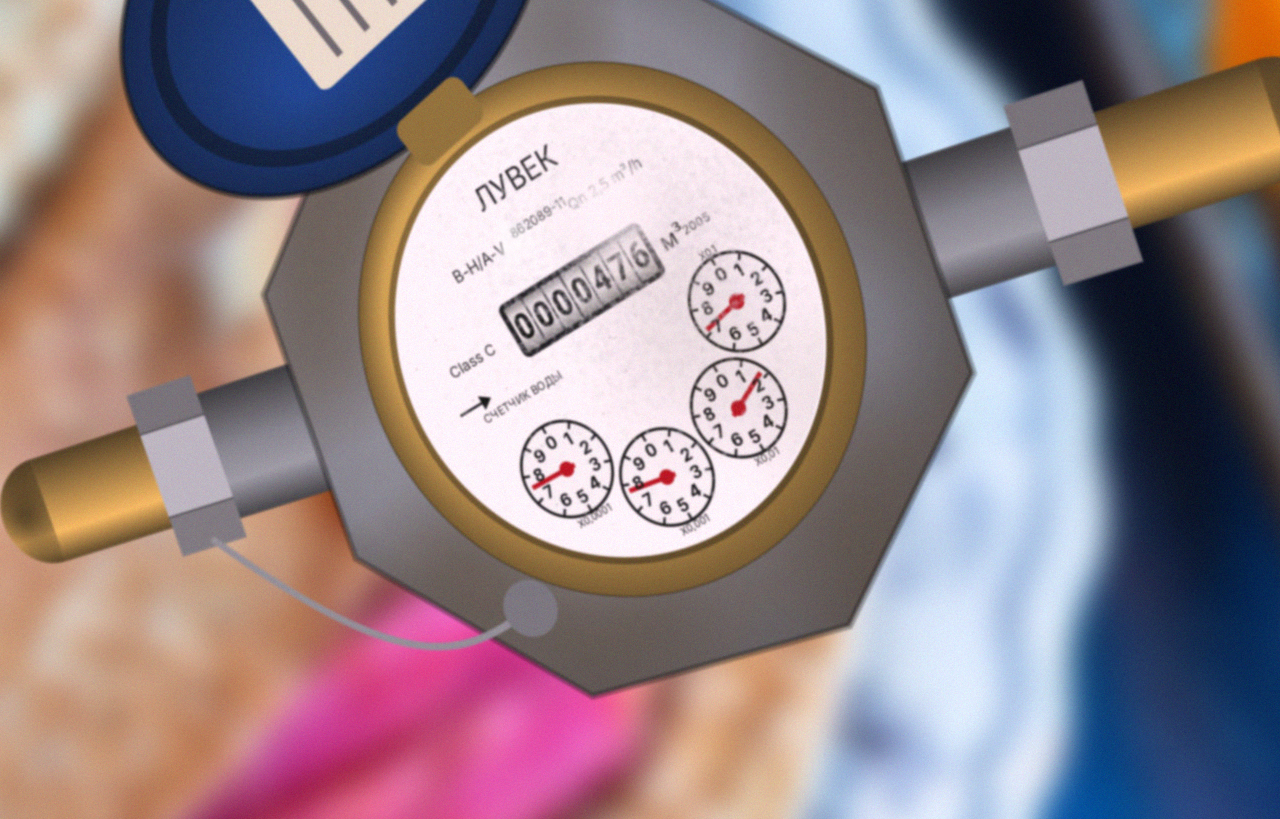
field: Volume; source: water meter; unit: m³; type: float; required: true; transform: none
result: 476.7177 m³
